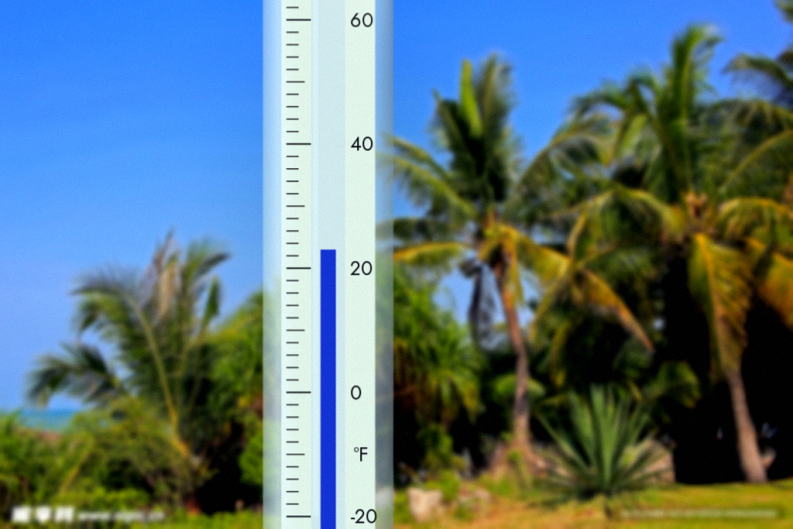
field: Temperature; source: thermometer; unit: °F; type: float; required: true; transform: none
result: 23 °F
